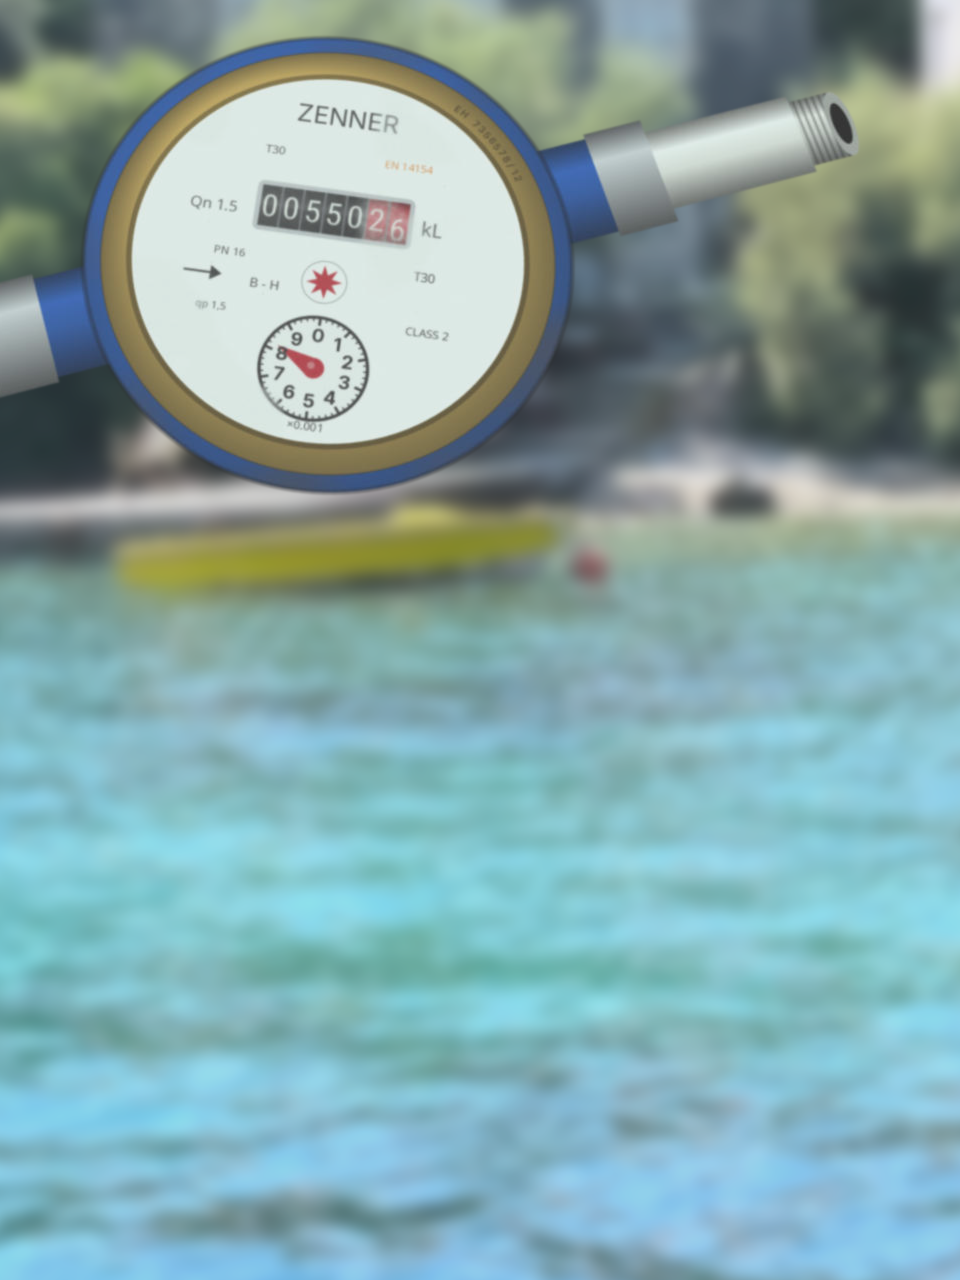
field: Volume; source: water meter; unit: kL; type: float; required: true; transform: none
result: 550.258 kL
